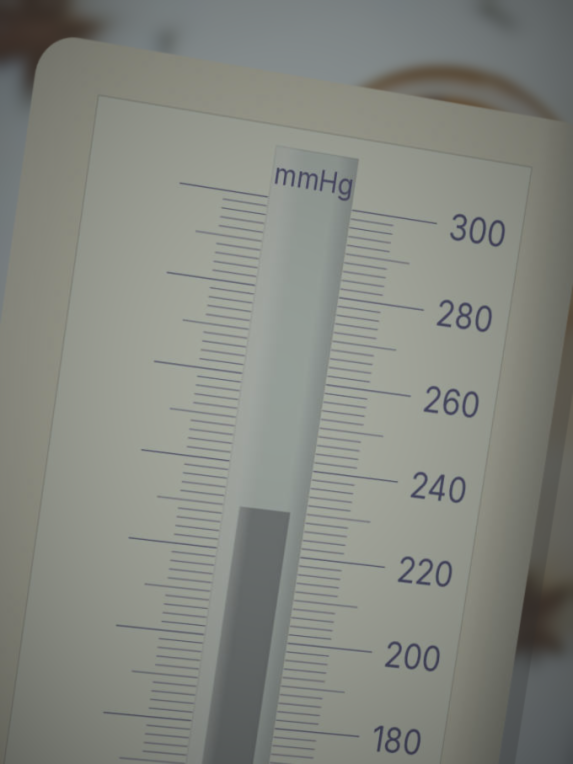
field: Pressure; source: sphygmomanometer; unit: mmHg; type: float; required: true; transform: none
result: 230 mmHg
